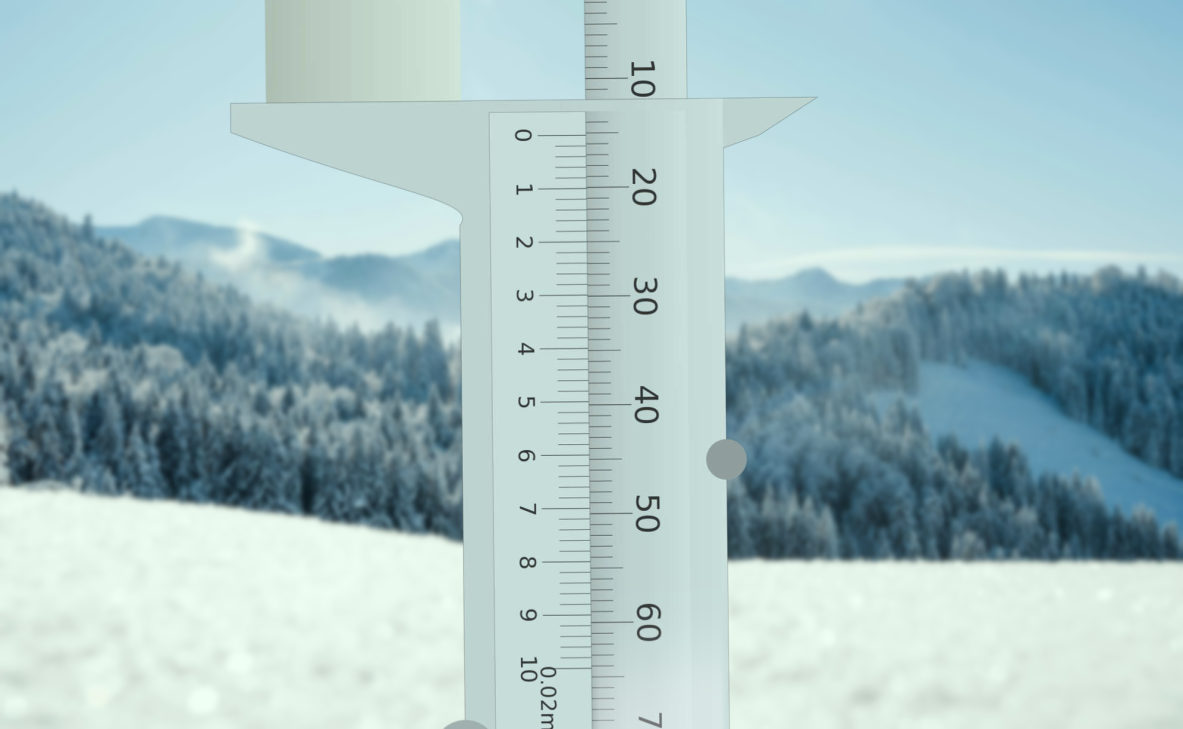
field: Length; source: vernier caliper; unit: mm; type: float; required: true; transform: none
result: 15.2 mm
